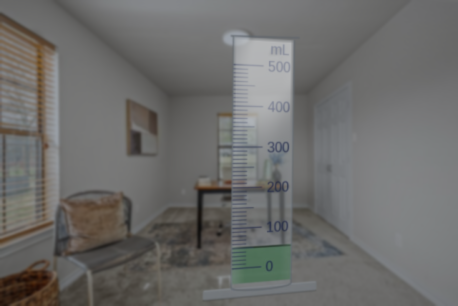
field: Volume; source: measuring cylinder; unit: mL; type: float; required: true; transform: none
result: 50 mL
